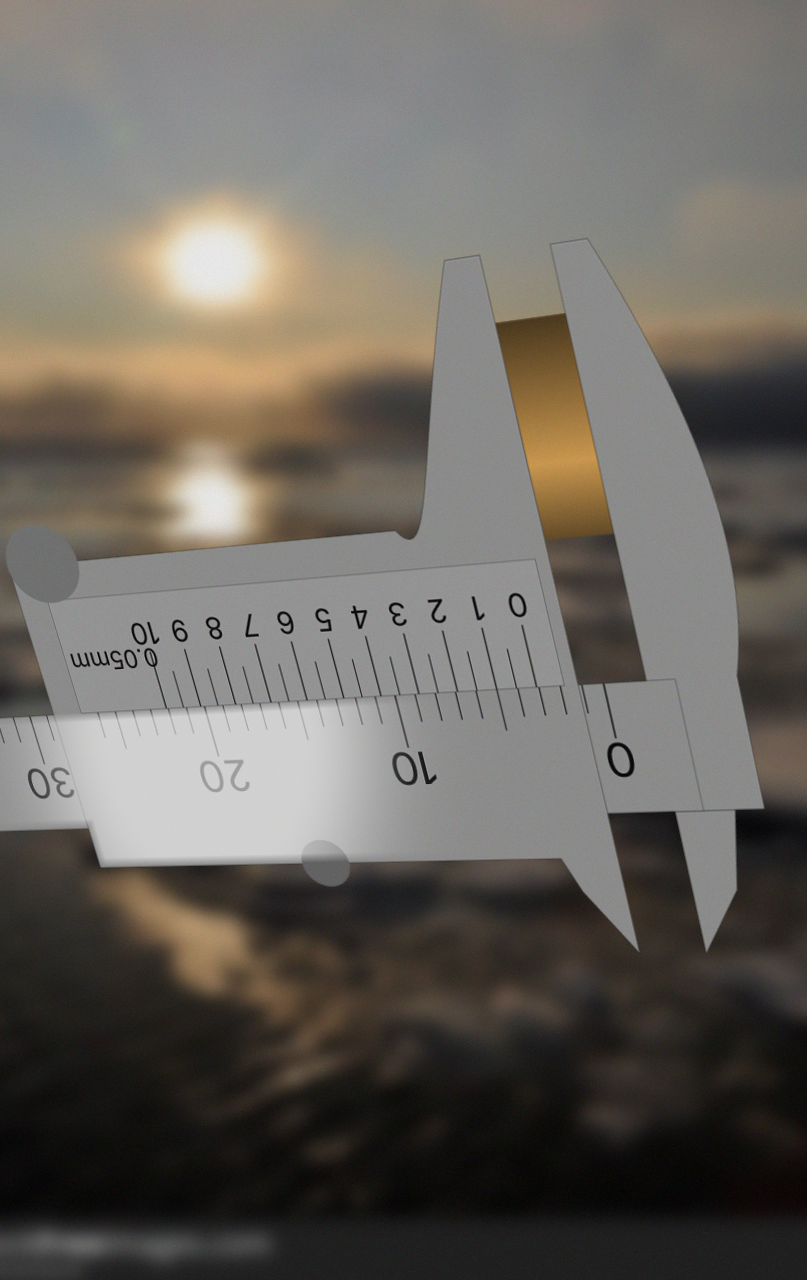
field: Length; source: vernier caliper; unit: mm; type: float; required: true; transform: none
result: 3.1 mm
